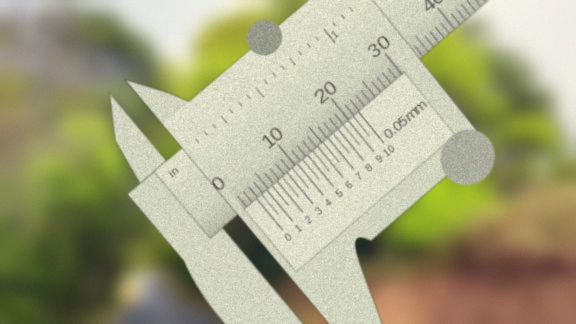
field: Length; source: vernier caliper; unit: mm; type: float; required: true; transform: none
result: 2.8 mm
